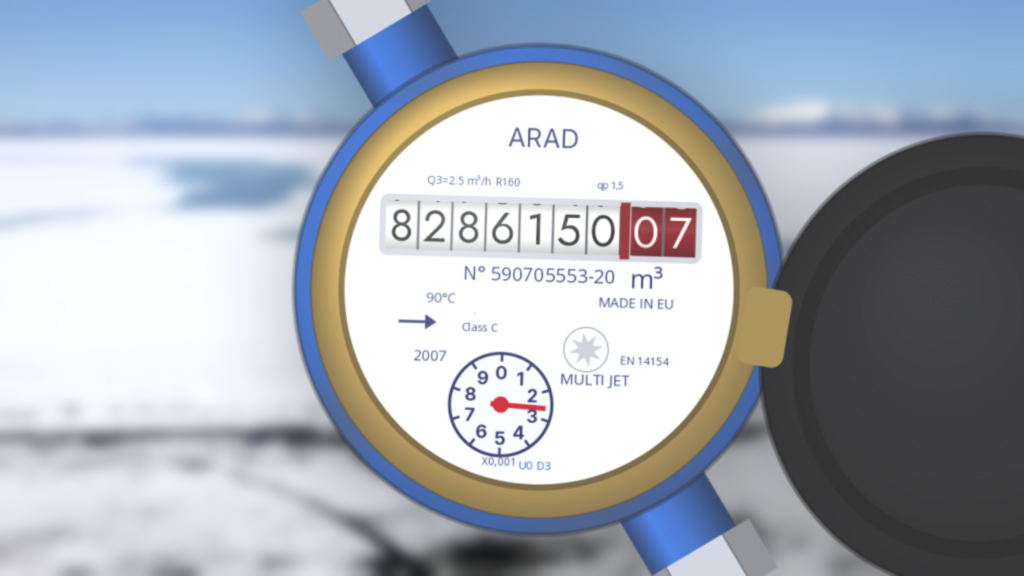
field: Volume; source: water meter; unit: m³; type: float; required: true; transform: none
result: 8286150.072 m³
